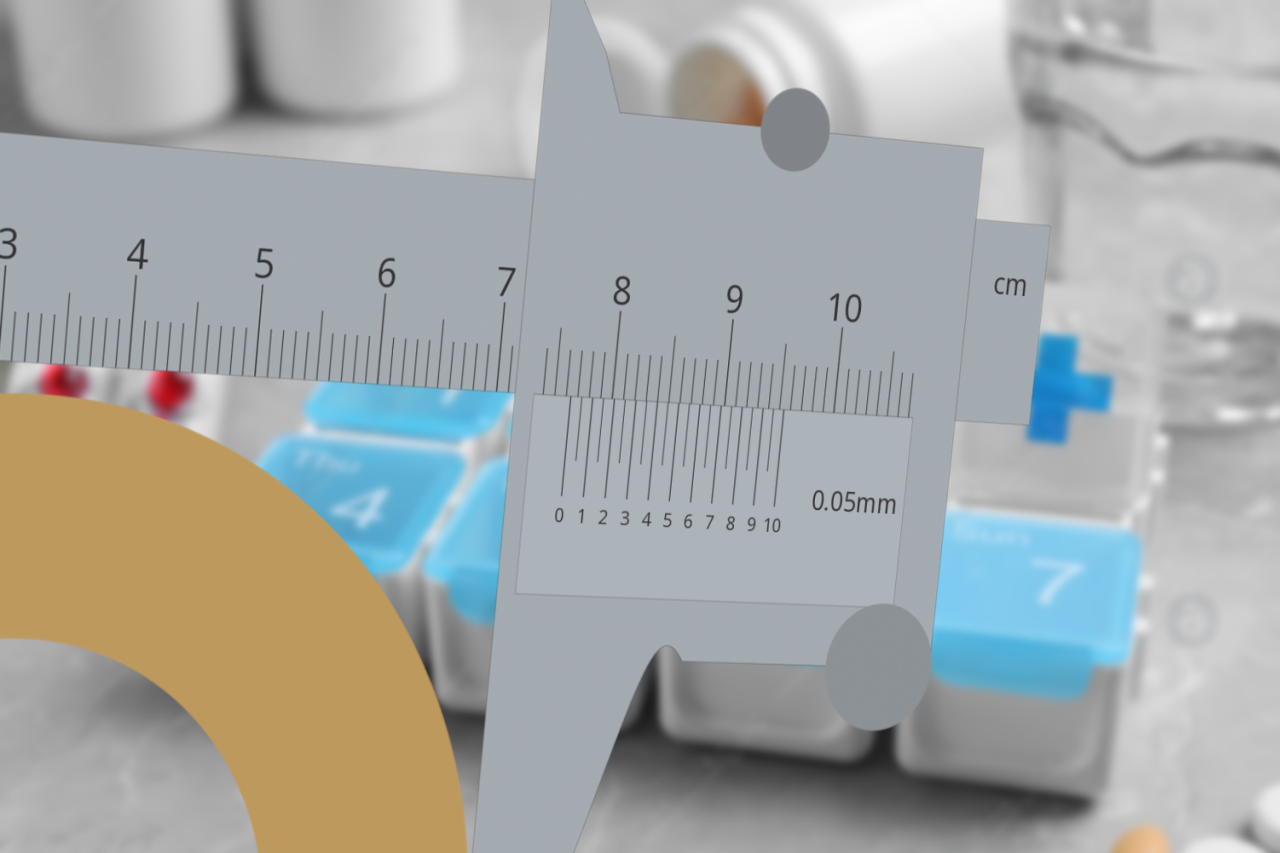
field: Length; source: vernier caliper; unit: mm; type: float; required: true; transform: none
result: 76.4 mm
